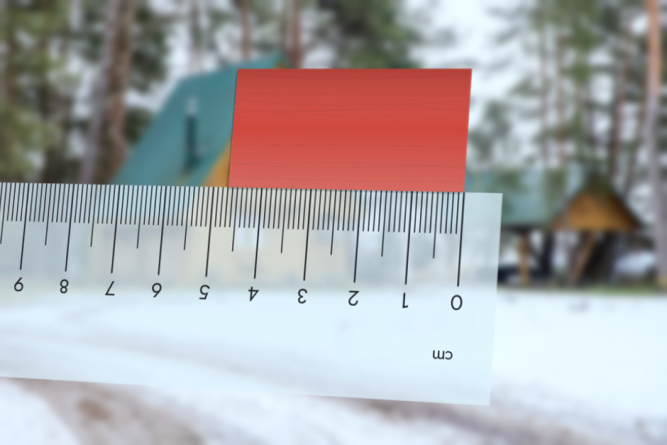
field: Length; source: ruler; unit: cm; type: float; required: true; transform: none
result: 4.7 cm
